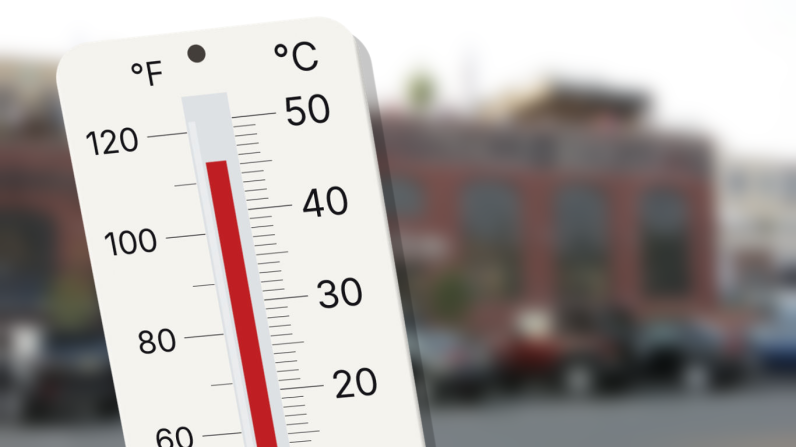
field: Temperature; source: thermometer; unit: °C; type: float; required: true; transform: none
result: 45.5 °C
